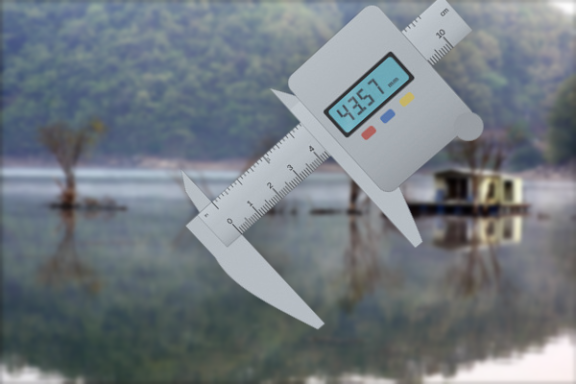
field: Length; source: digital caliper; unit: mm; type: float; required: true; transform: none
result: 43.57 mm
